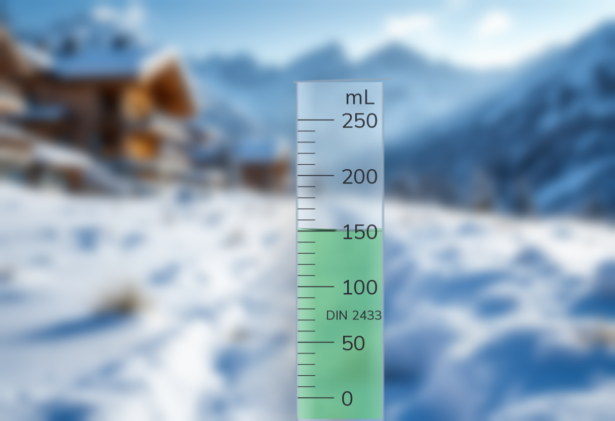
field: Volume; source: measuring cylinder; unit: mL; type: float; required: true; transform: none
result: 150 mL
